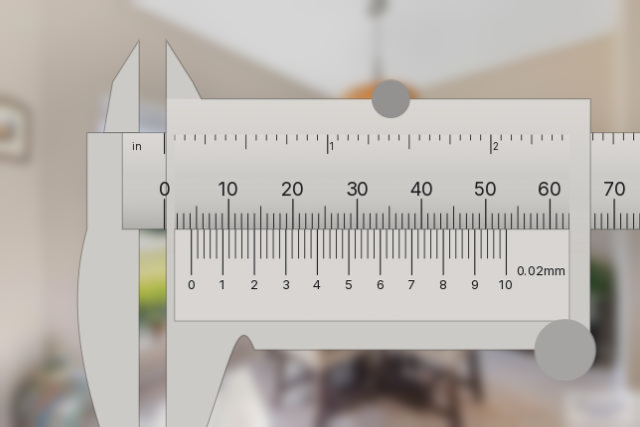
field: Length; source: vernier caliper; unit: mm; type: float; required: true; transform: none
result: 4.2 mm
